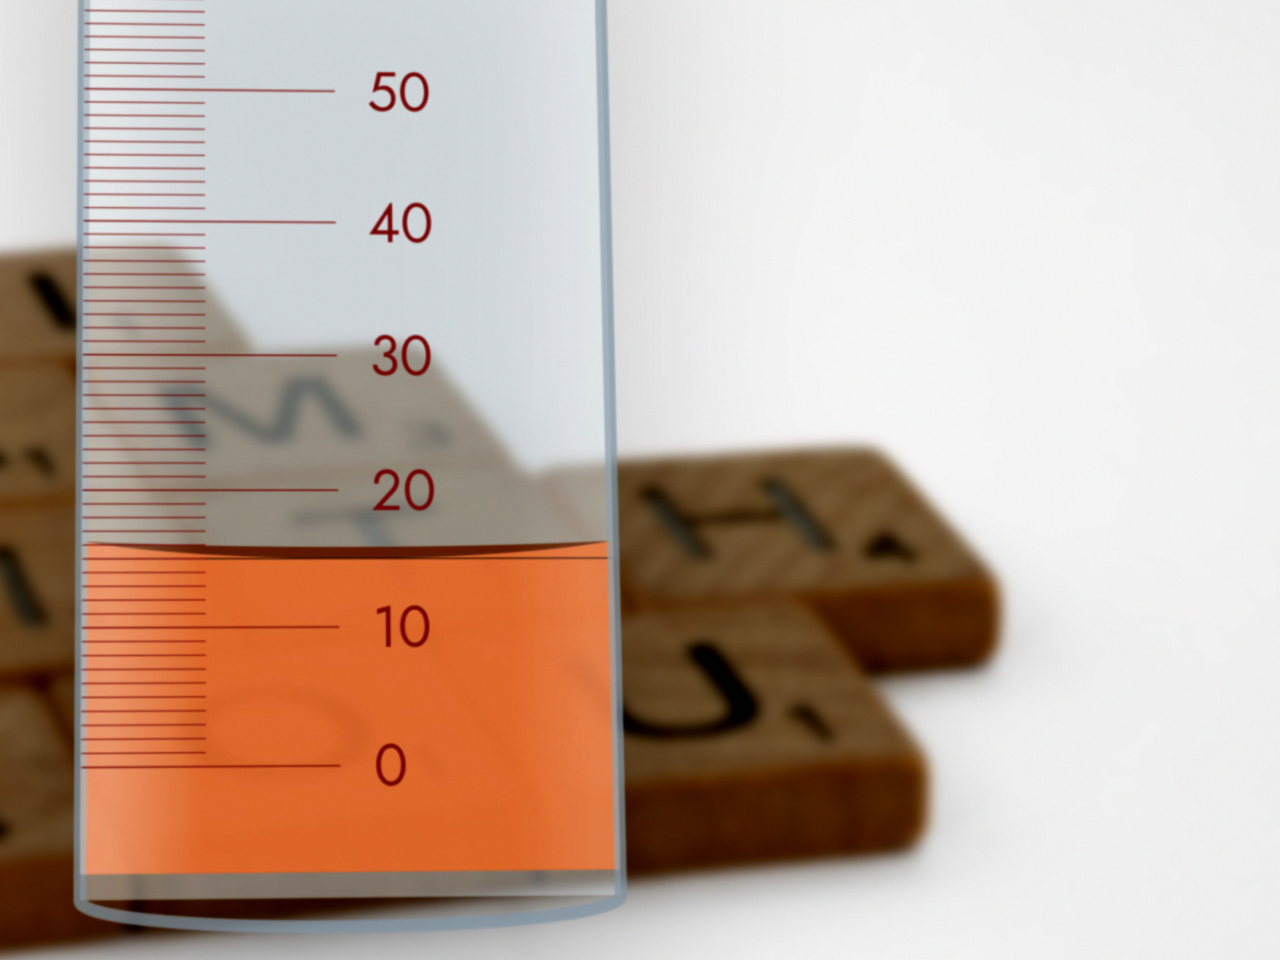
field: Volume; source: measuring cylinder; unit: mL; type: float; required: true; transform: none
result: 15 mL
